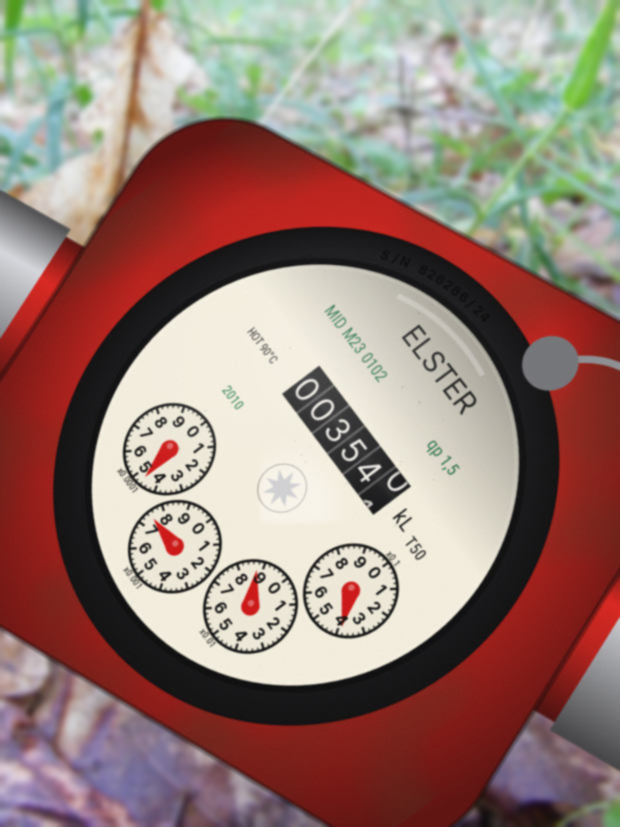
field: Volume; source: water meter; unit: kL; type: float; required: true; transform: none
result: 3540.3874 kL
